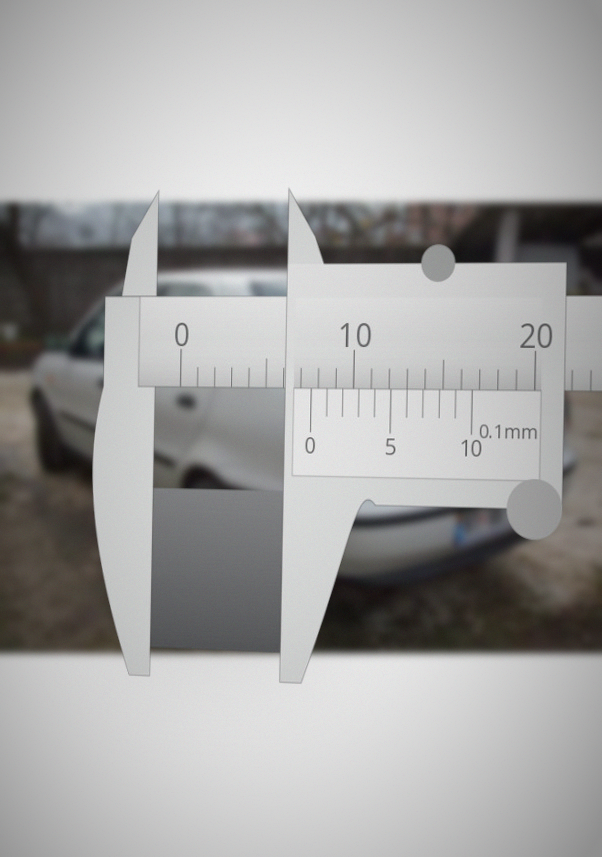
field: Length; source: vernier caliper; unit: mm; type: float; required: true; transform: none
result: 7.6 mm
